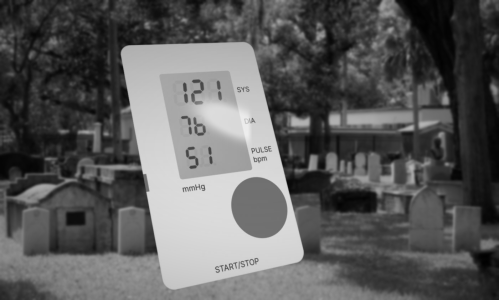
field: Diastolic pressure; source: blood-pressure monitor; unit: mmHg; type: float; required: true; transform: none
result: 76 mmHg
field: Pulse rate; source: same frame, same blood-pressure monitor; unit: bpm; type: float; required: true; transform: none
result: 51 bpm
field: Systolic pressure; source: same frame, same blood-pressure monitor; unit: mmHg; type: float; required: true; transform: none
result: 121 mmHg
